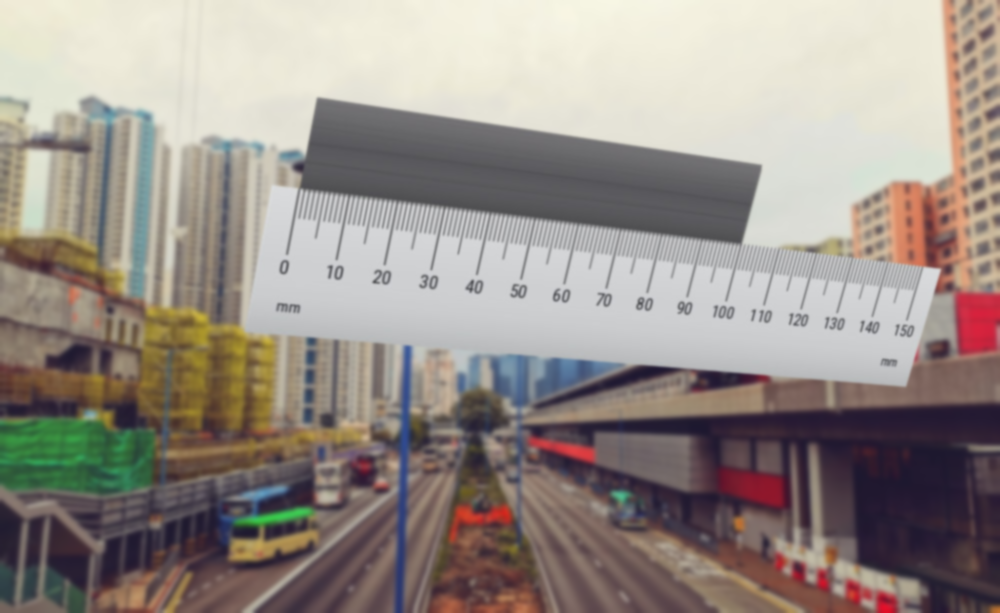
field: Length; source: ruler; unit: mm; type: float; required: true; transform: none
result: 100 mm
